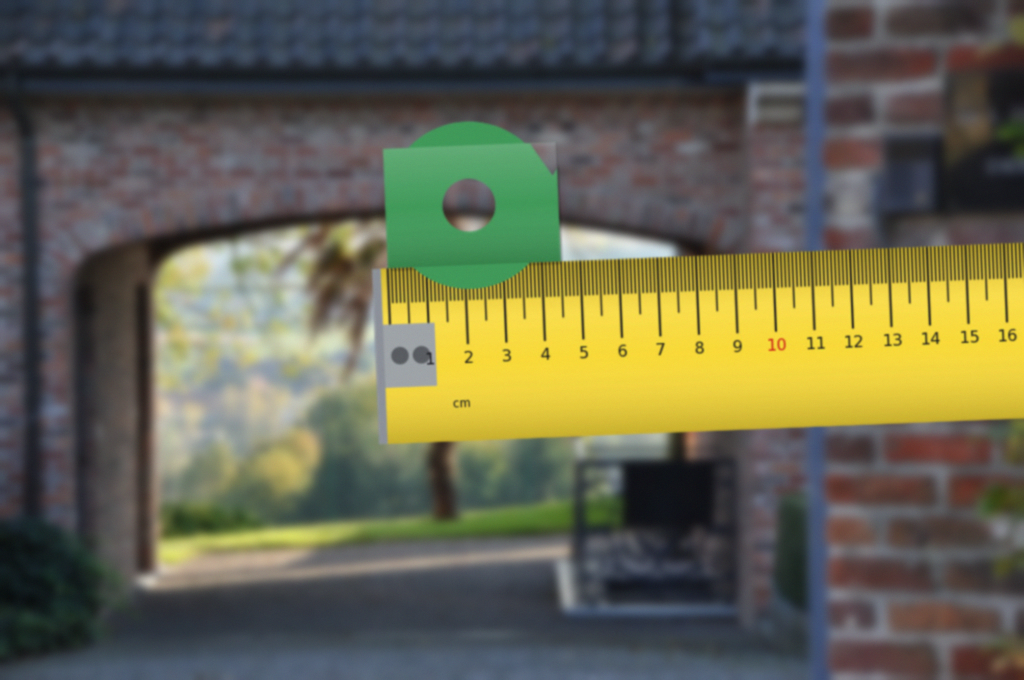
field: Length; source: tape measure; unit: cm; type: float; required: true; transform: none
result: 4.5 cm
